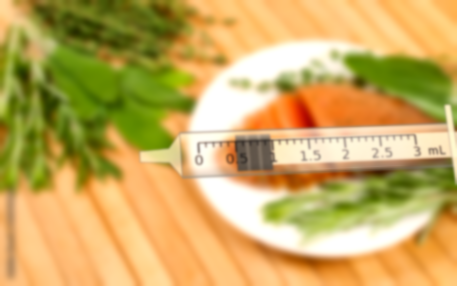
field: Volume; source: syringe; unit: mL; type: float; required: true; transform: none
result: 0.5 mL
